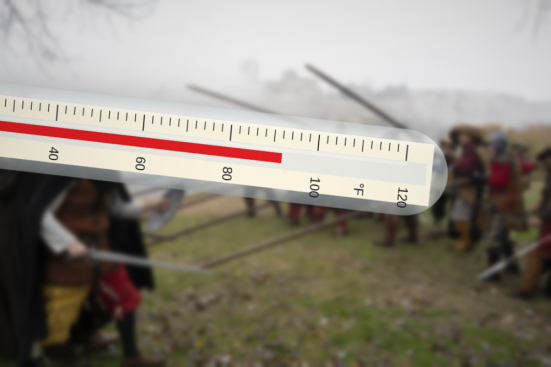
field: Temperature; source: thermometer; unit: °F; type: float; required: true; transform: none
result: 92 °F
